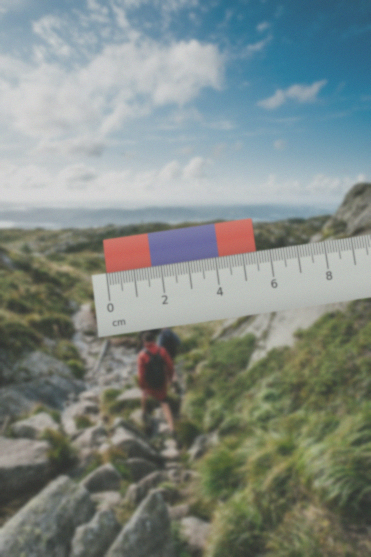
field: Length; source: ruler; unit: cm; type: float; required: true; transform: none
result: 5.5 cm
